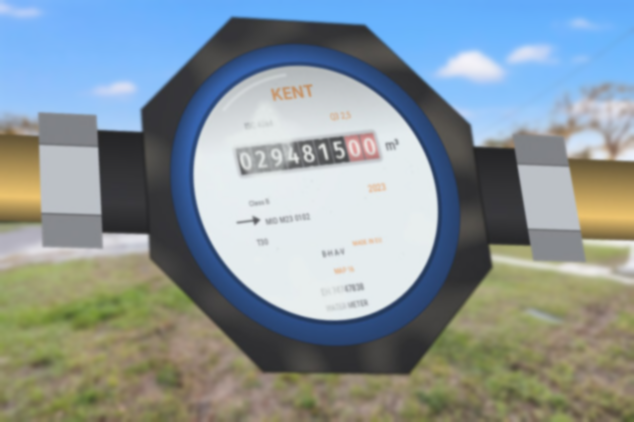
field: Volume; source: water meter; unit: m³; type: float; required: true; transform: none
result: 294815.00 m³
